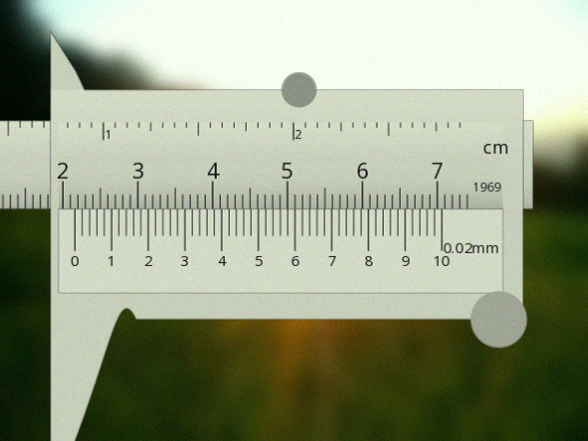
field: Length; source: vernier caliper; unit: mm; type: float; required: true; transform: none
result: 21.6 mm
